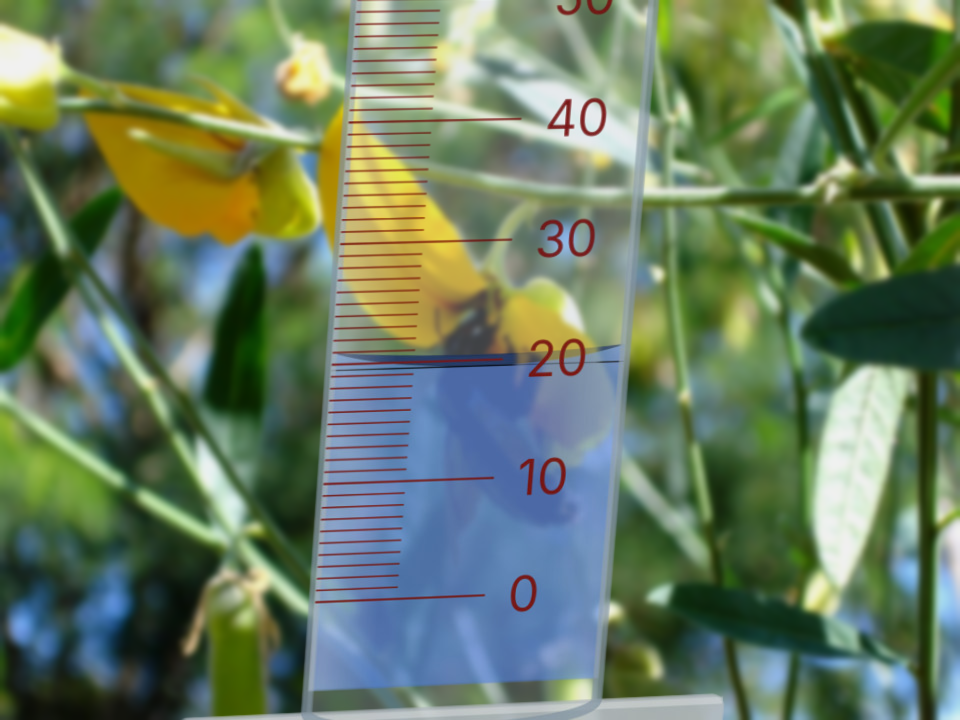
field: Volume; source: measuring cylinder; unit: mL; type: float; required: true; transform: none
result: 19.5 mL
